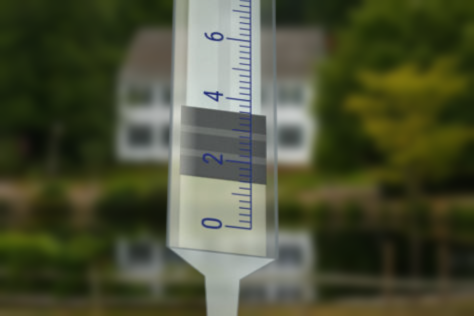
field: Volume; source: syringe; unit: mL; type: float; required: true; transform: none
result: 1.4 mL
